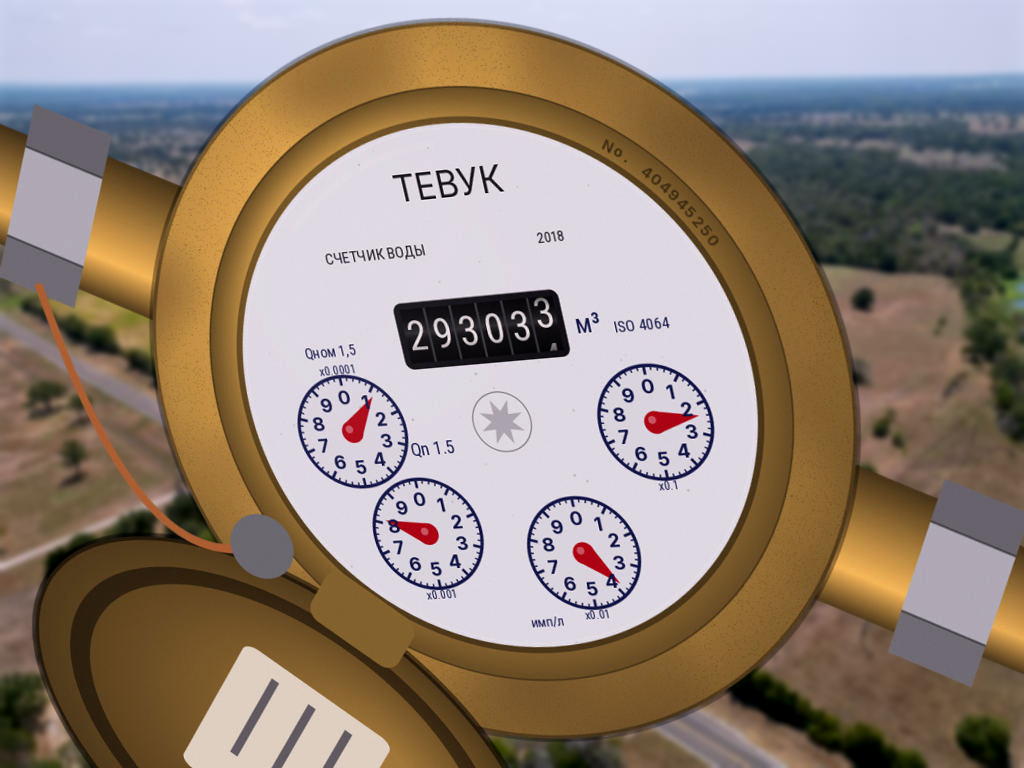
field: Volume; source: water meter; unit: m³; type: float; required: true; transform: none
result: 293033.2381 m³
